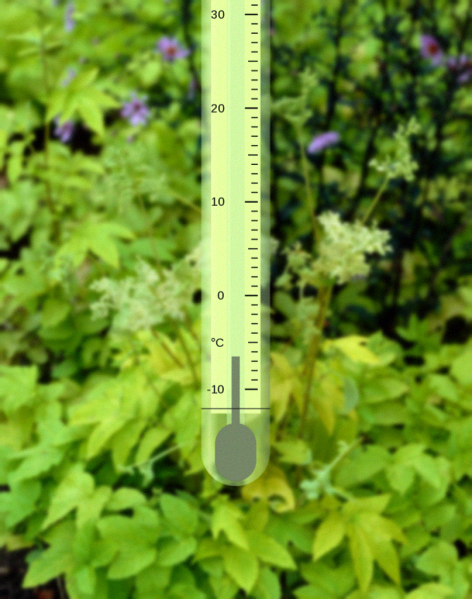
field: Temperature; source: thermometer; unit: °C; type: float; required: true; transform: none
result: -6.5 °C
